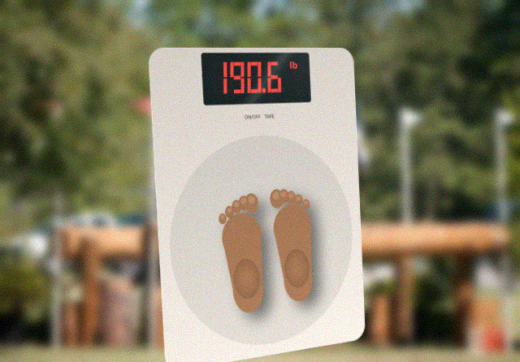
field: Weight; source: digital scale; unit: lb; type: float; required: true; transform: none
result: 190.6 lb
